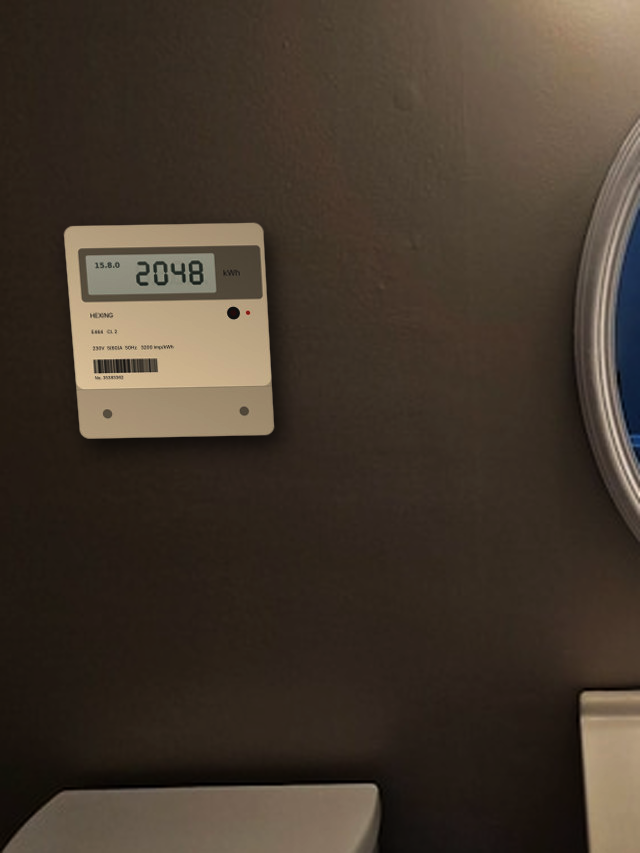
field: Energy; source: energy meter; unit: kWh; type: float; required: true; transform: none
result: 2048 kWh
